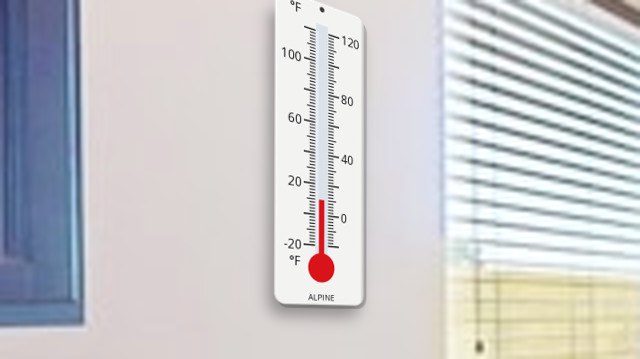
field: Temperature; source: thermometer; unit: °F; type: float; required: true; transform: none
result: 10 °F
